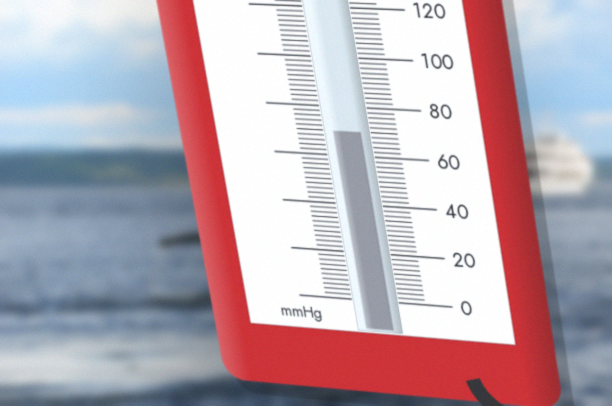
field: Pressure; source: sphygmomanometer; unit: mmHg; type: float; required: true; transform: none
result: 70 mmHg
